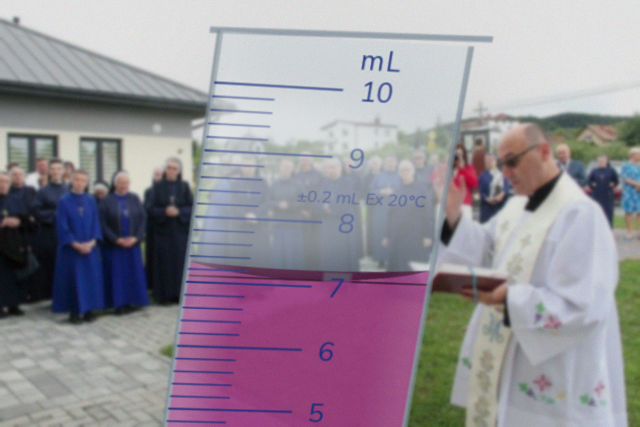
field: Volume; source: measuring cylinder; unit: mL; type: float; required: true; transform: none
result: 7.1 mL
